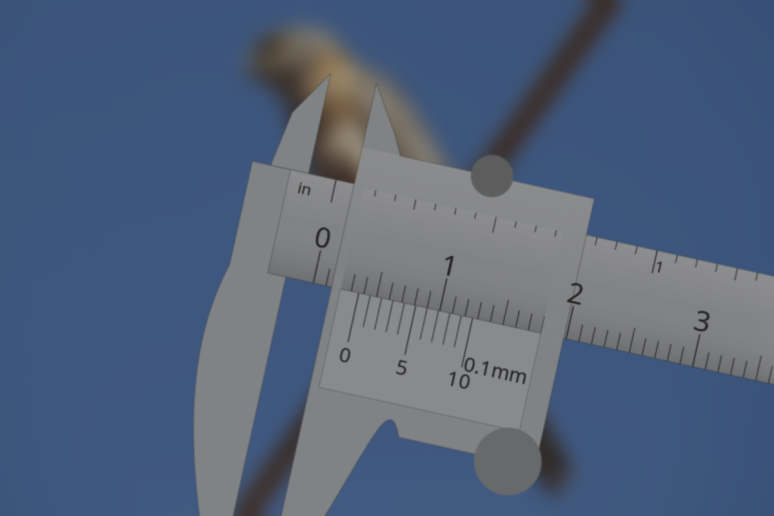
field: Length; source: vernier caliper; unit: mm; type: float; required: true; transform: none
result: 3.6 mm
